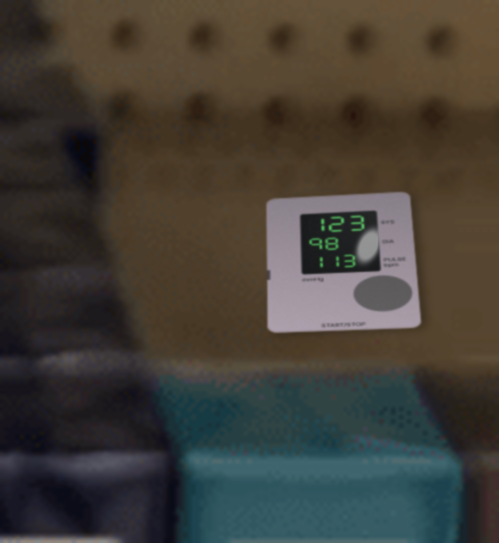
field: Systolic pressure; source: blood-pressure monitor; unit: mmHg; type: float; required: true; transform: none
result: 123 mmHg
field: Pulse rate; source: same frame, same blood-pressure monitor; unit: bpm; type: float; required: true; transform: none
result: 113 bpm
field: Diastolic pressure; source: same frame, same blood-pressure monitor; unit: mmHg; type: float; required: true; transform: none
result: 98 mmHg
